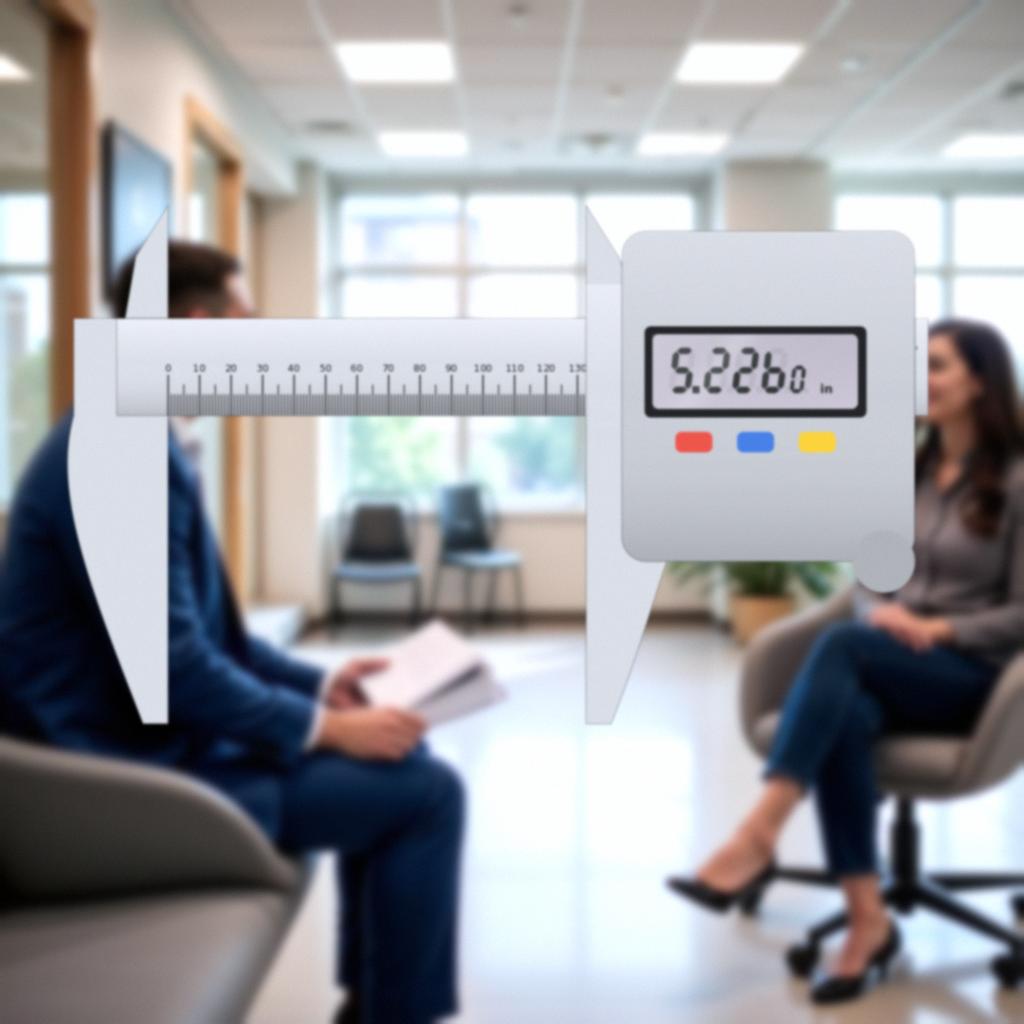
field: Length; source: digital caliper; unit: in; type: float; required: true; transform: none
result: 5.2260 in
